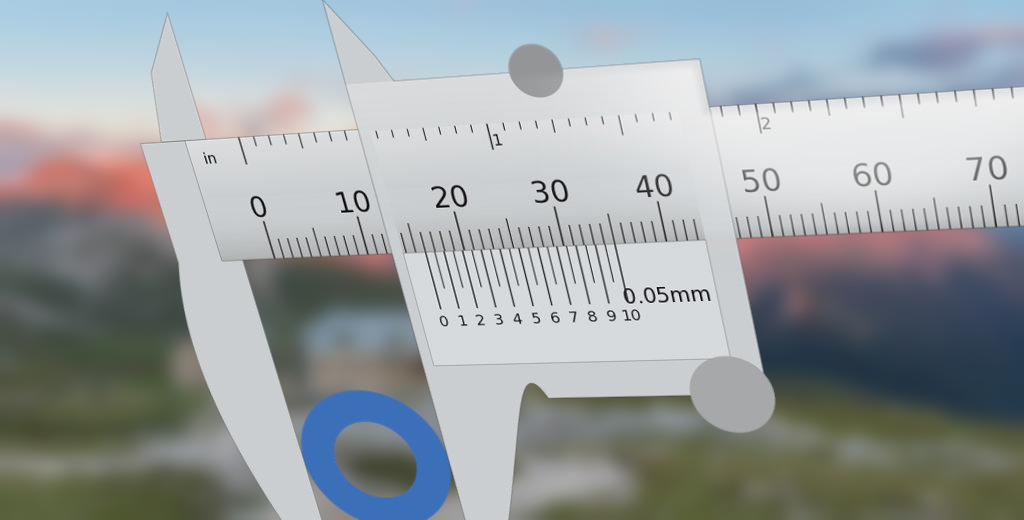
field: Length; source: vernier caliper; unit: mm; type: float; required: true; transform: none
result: 16.0 mm
